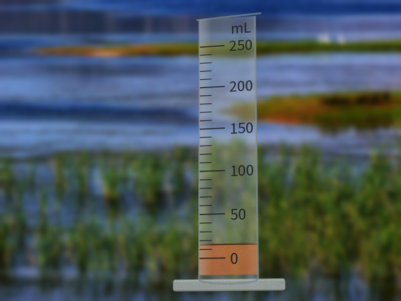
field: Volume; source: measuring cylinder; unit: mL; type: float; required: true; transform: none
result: 15 mL
